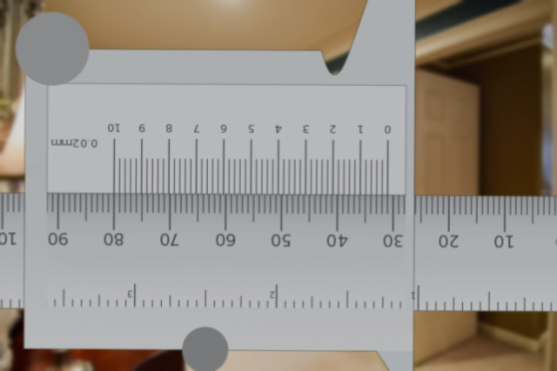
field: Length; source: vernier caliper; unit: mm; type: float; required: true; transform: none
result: 31.0 mm
